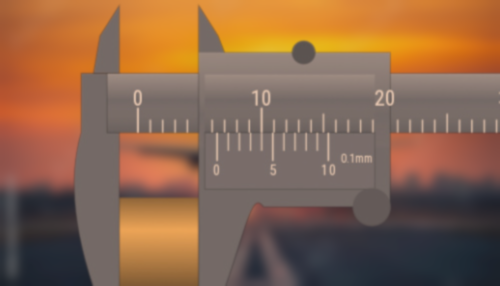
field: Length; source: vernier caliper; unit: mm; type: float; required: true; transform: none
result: 6.4 mm
